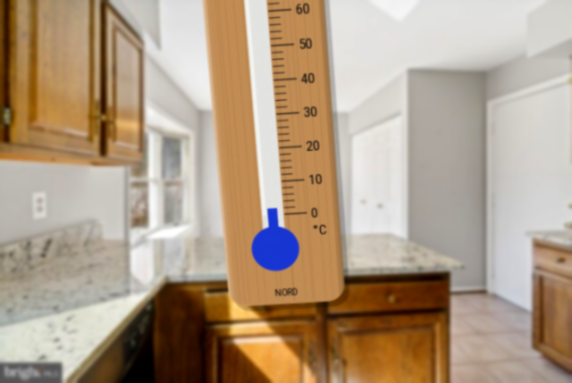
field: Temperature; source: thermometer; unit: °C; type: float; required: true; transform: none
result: 2 °C
